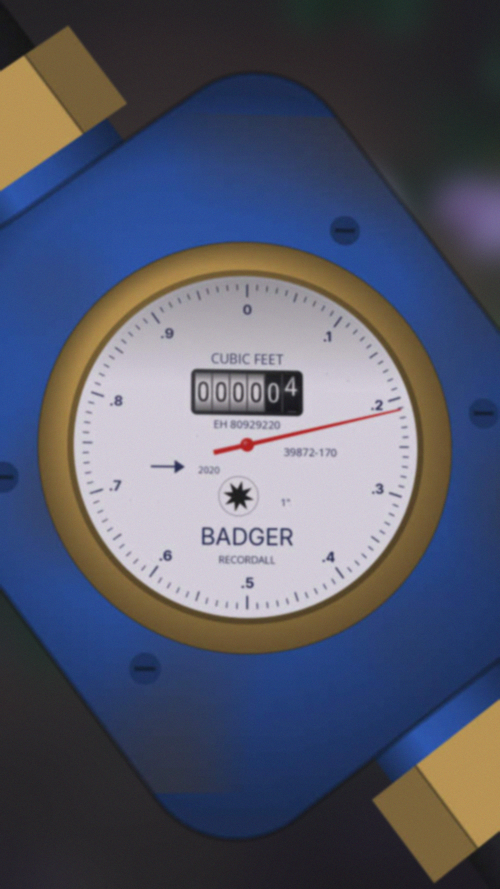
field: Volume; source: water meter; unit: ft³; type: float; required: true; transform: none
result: 4.21 ft³
